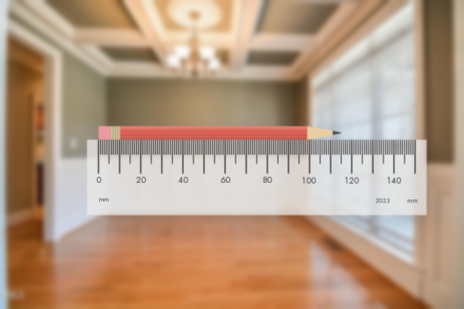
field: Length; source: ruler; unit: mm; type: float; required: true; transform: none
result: 115 mm
